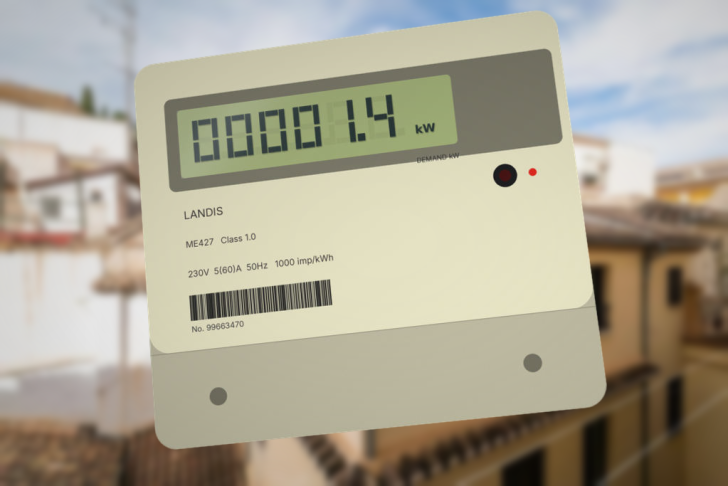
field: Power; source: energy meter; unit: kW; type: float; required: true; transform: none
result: 1.4 kW
